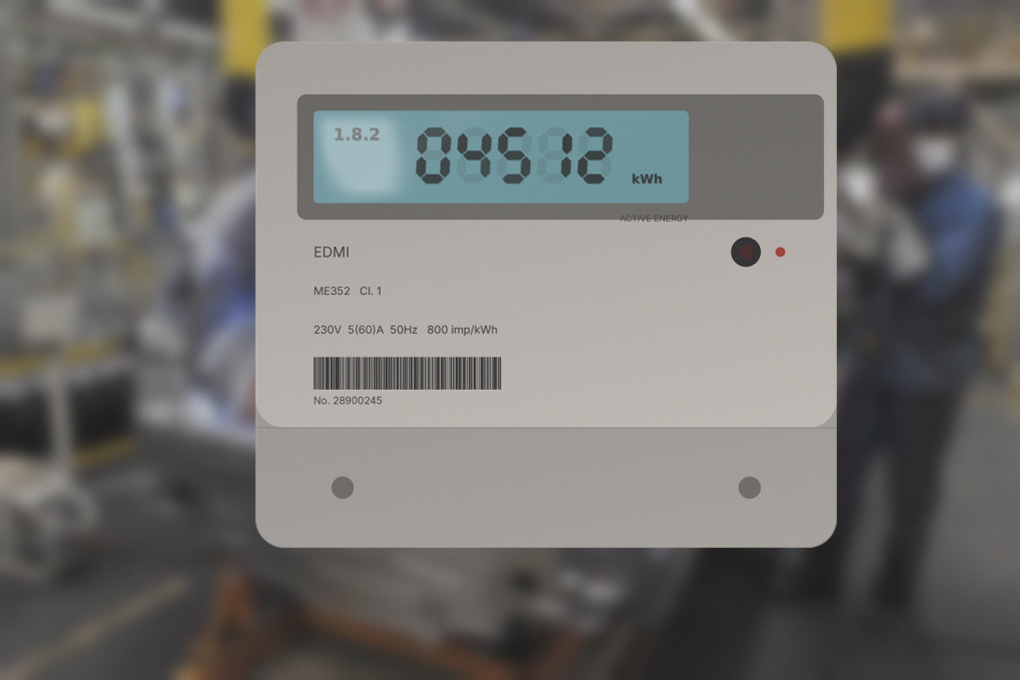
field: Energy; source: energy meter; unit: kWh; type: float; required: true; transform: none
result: 4512 kWh
